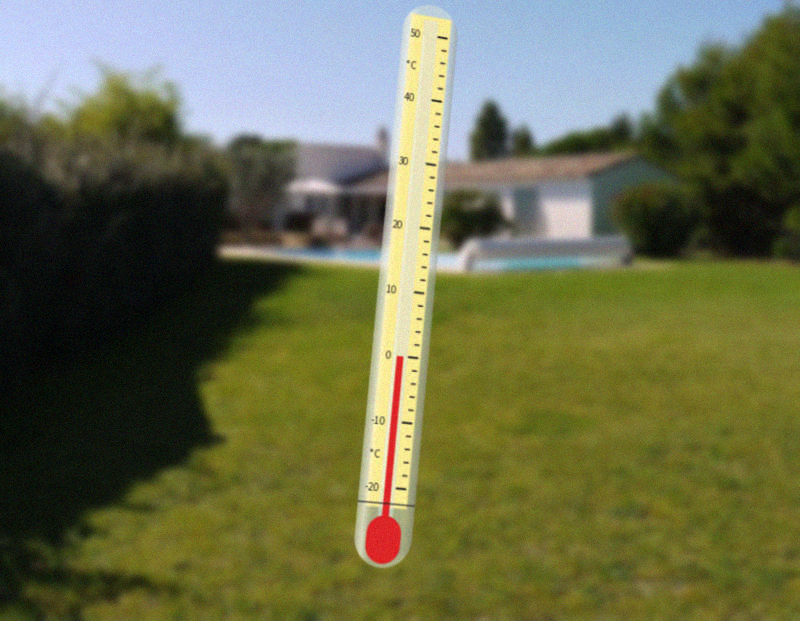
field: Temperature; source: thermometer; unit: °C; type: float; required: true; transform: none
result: 0 °C
